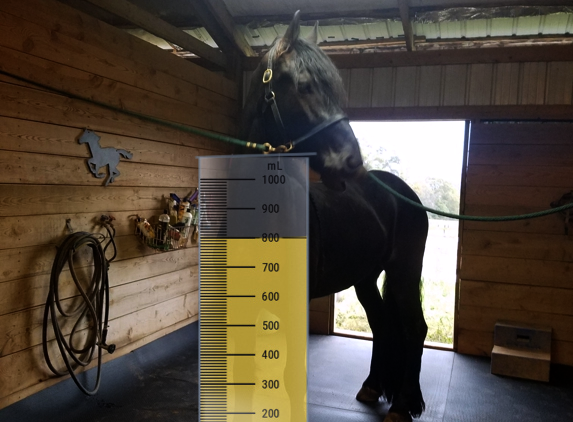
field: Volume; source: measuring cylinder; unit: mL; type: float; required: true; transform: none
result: 800 mL
